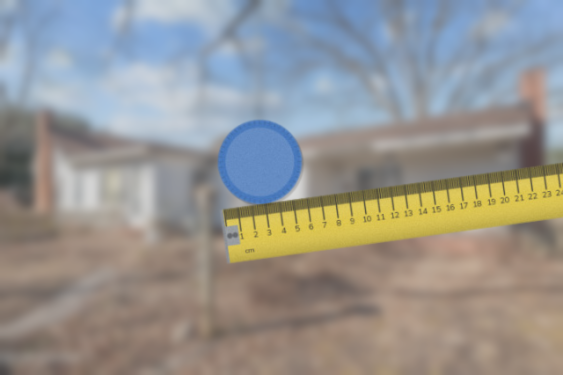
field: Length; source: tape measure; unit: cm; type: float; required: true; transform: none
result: 6 cm
